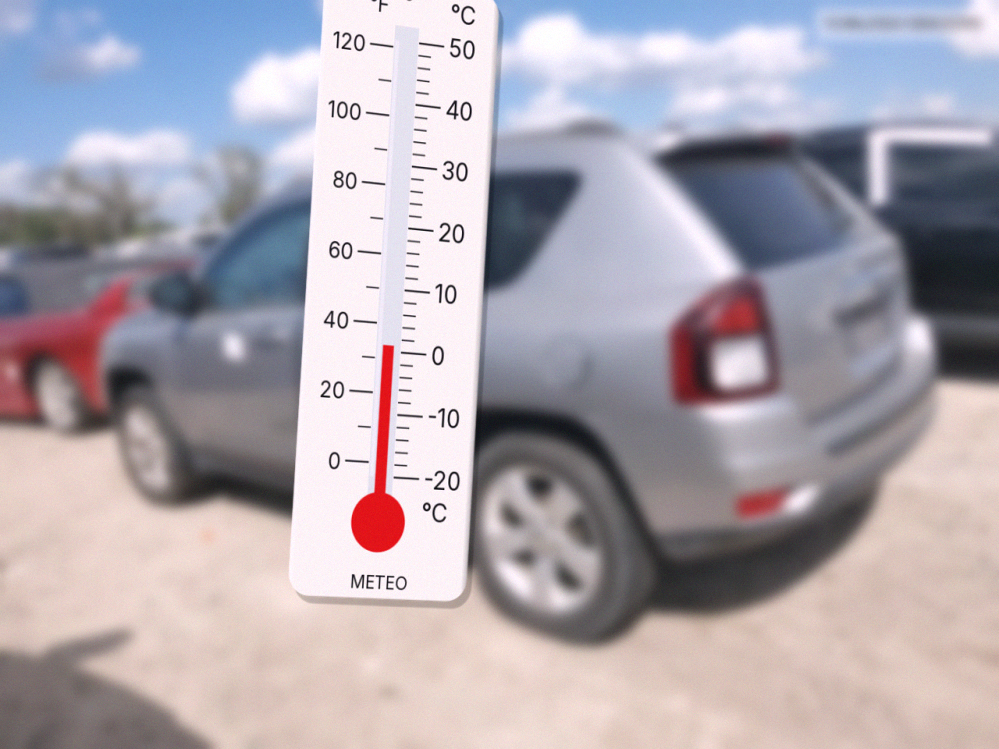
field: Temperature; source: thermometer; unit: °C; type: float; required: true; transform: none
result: 1 °C
